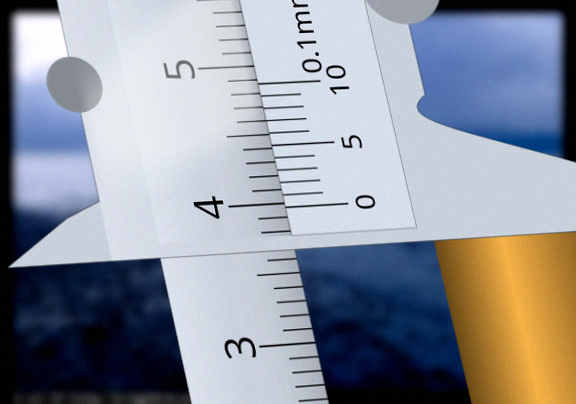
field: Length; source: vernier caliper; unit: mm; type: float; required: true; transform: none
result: 39.7 mm
